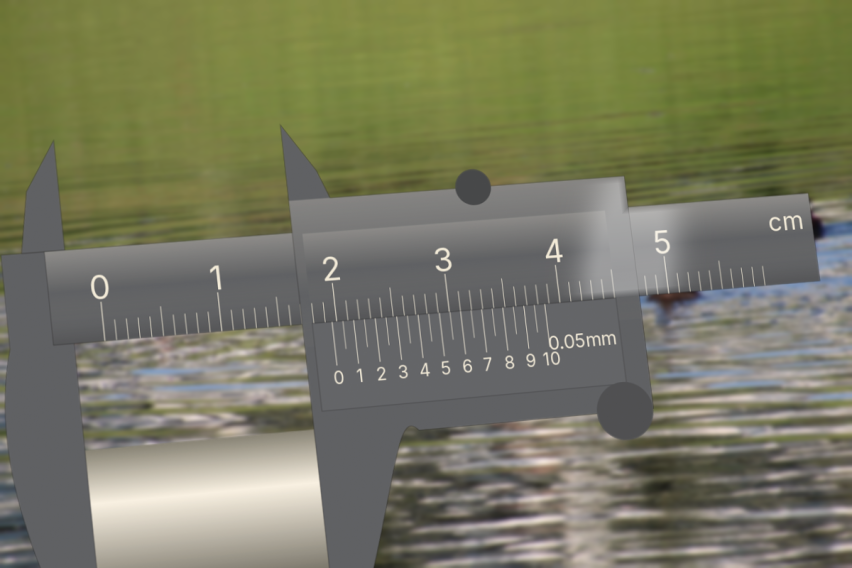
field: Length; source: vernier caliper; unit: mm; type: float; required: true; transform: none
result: 19.6 mm
